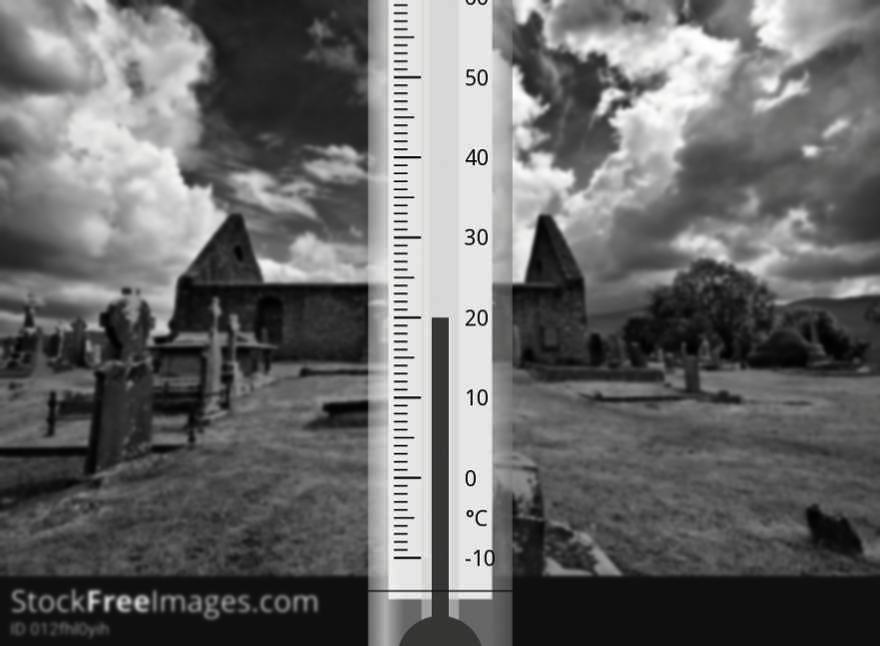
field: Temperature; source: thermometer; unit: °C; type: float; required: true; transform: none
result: 20 °C
